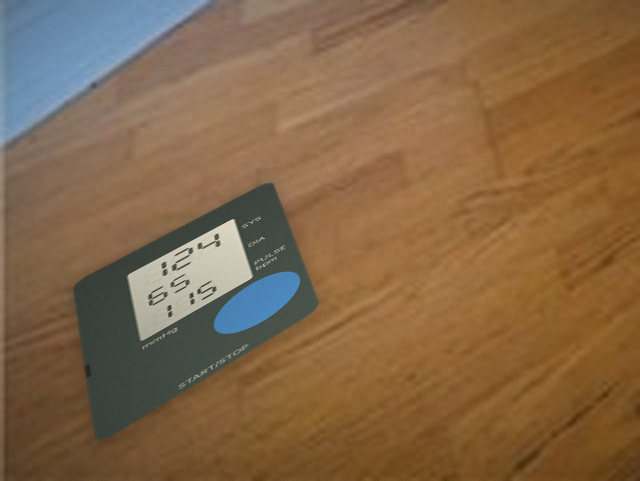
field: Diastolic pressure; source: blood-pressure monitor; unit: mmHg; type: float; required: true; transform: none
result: 65 mmHg
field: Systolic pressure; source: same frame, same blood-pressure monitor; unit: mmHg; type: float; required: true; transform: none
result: 124 mmHg
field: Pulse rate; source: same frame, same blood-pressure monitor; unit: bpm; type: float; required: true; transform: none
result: 115 bpm
